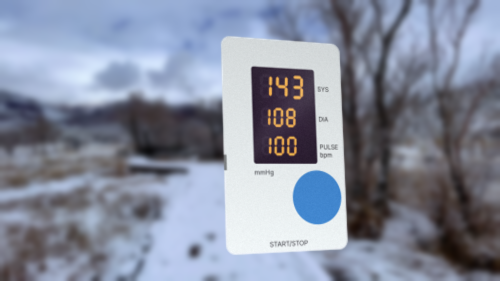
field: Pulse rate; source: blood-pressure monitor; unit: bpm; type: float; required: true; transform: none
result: 100 bpm
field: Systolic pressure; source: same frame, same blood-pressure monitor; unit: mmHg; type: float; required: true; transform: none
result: 143 mmHg
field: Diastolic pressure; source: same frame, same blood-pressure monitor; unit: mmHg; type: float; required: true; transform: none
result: 108 mmHg
